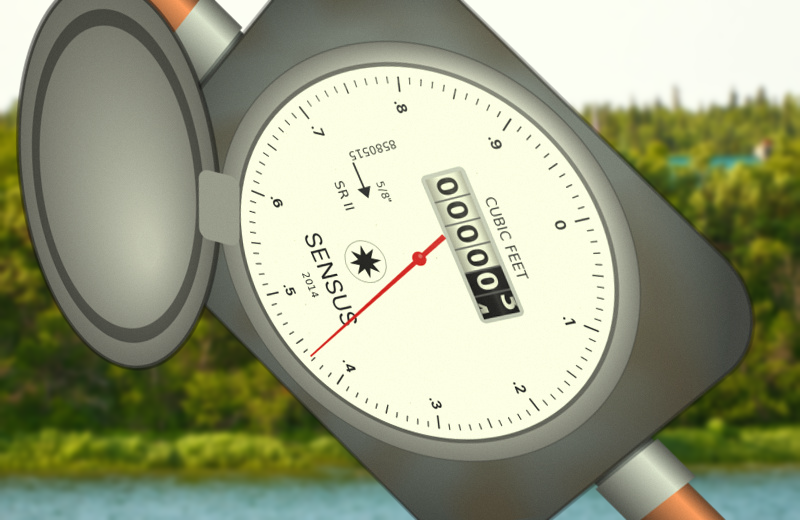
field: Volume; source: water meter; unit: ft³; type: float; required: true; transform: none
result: 3.43 ft³
